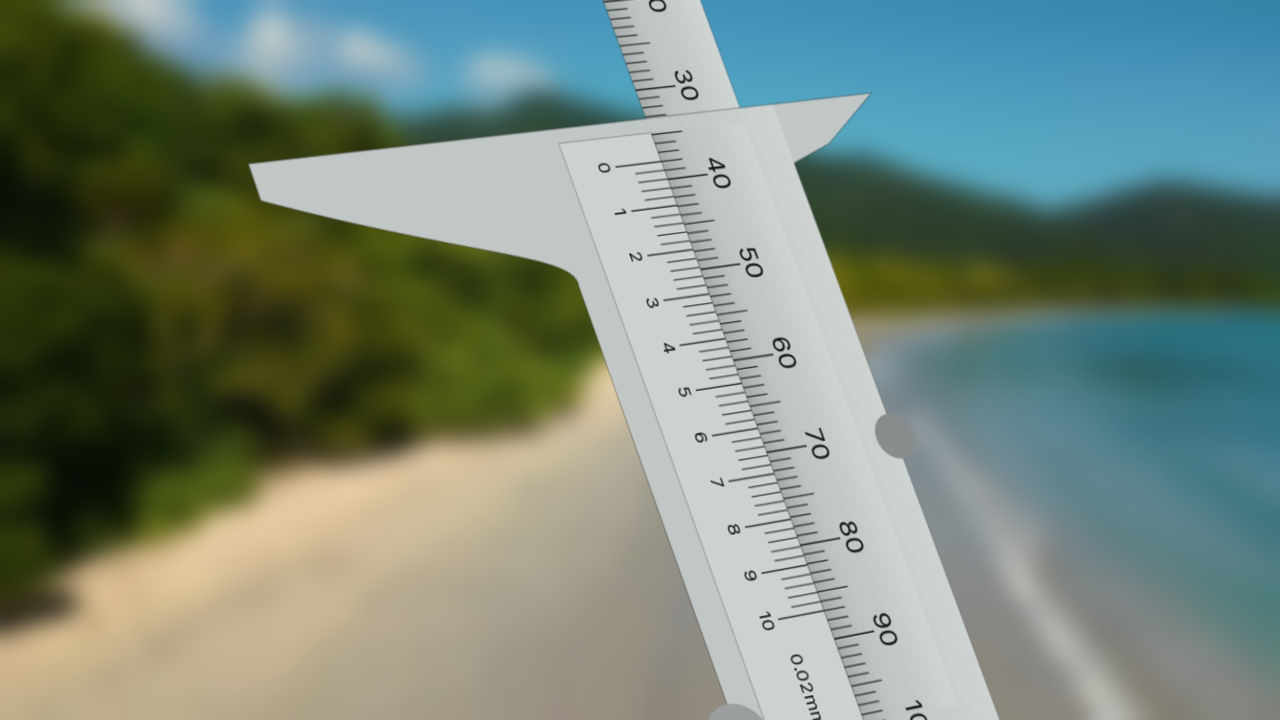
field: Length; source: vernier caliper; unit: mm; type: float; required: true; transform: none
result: 38.0 mm
